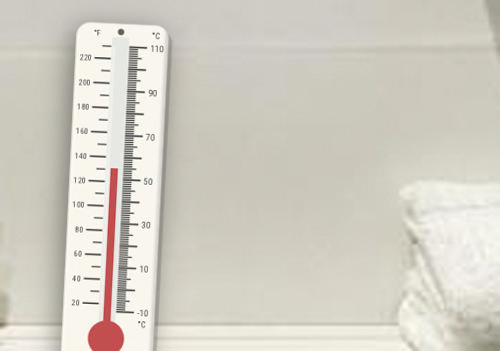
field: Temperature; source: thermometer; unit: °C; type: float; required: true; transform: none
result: 55 °C
